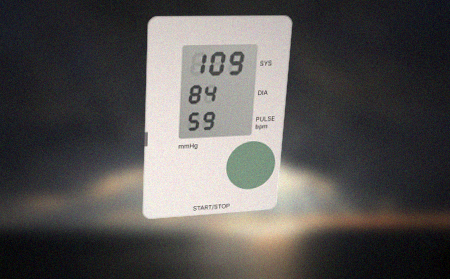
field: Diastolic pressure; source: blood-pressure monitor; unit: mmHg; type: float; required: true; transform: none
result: 84 mmHg
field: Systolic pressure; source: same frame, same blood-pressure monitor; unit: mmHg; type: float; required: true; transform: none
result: 109 mmHg
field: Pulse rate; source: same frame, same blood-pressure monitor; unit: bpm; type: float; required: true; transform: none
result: 59 bpm
